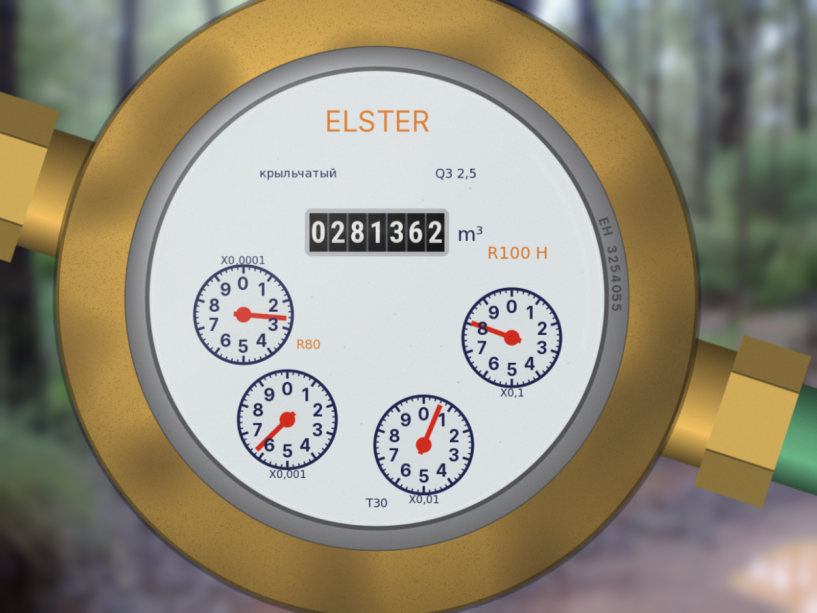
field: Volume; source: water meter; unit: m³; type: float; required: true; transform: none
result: 281362.8062 m³
